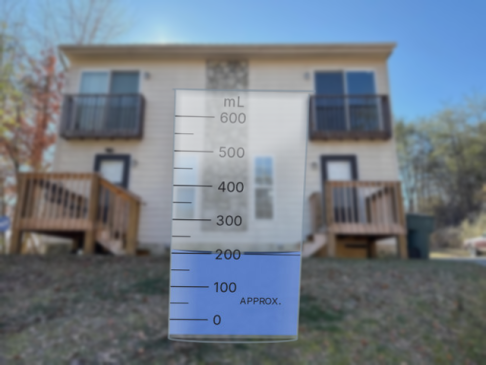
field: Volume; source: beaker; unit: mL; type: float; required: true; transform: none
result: 200 mL
